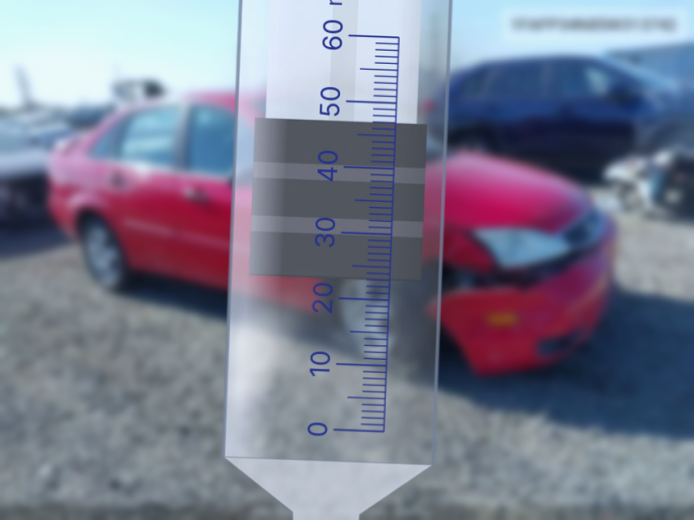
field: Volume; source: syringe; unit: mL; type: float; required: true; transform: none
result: 23 mL
